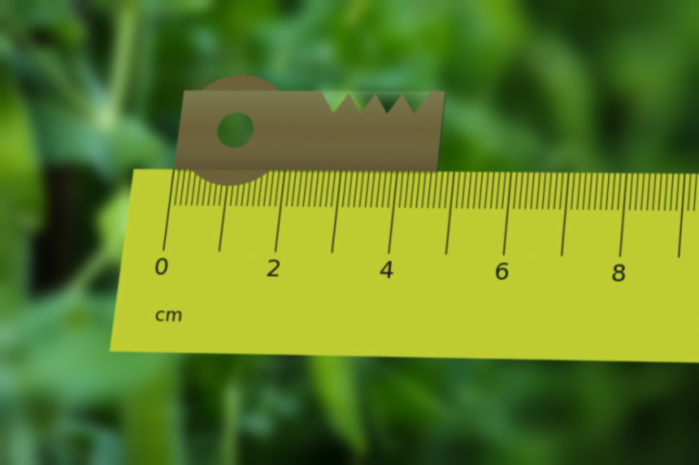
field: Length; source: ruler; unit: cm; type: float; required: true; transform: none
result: 4.7 cm
